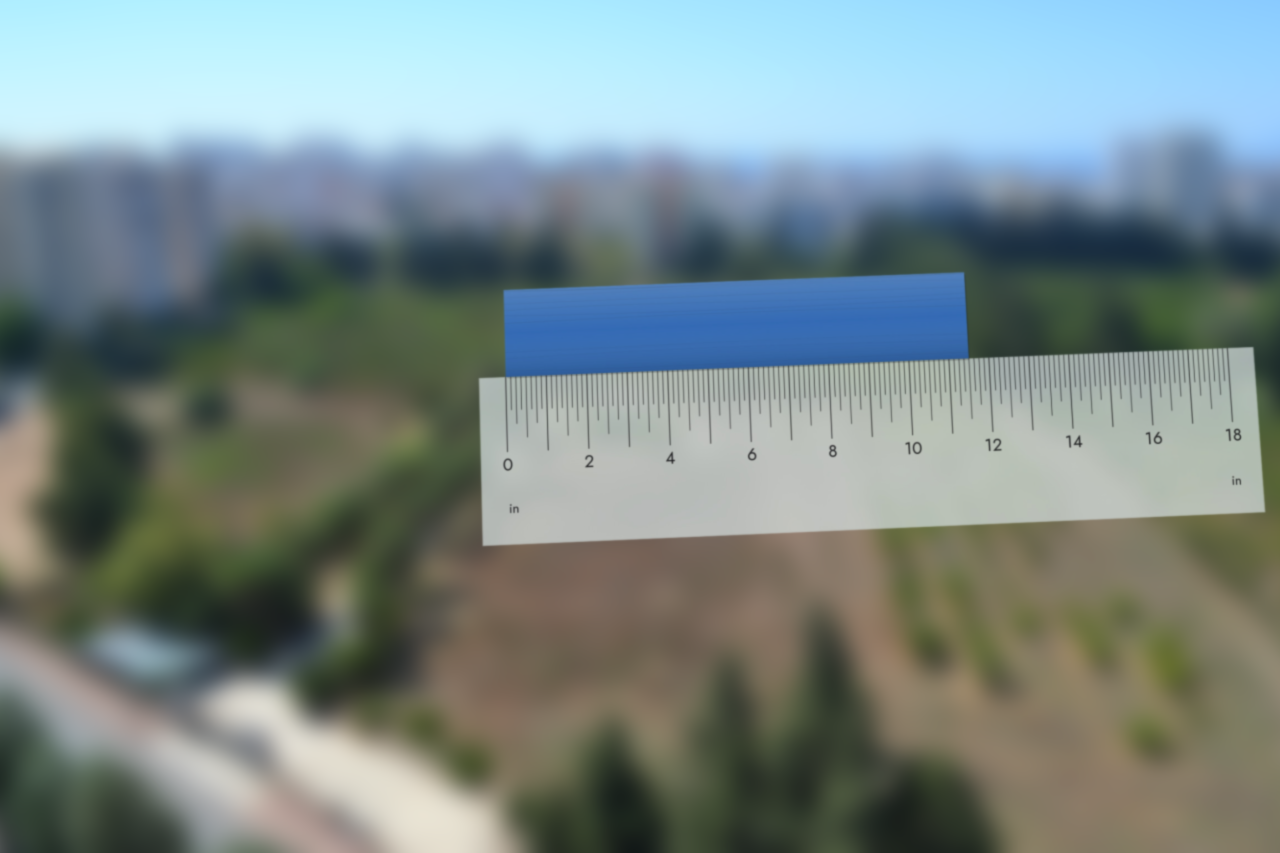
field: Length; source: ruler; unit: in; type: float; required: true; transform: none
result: 11.5 in
